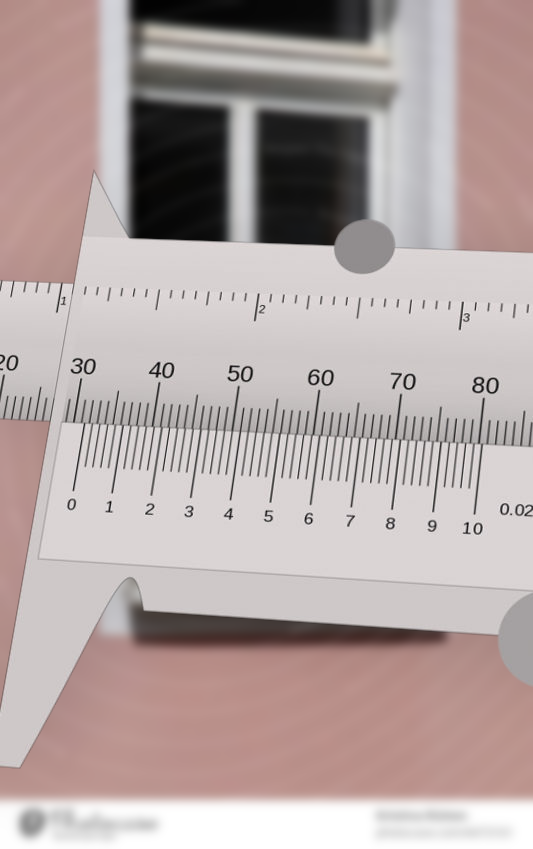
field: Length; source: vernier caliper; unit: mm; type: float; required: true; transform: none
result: 31.4 mm
